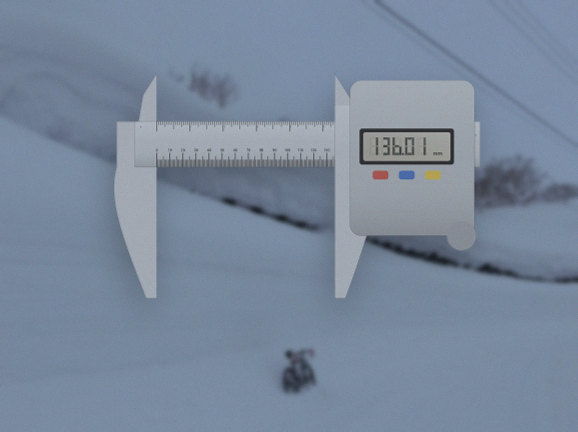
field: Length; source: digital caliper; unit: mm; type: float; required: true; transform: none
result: 136.01 mm
